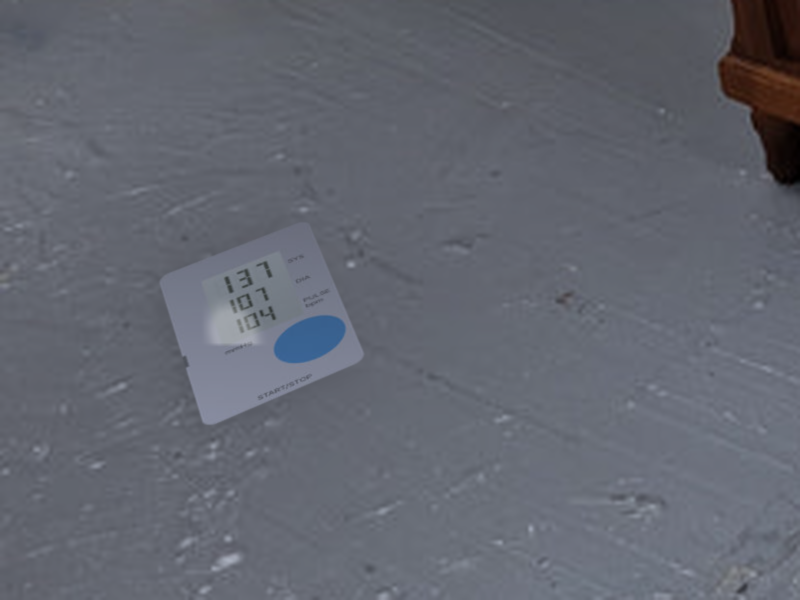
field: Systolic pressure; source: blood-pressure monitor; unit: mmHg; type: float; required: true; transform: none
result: 137 mmHg
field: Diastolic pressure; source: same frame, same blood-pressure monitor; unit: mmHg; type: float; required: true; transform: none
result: 107 mmHg
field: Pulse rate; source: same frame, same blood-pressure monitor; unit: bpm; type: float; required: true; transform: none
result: 104 bpm
